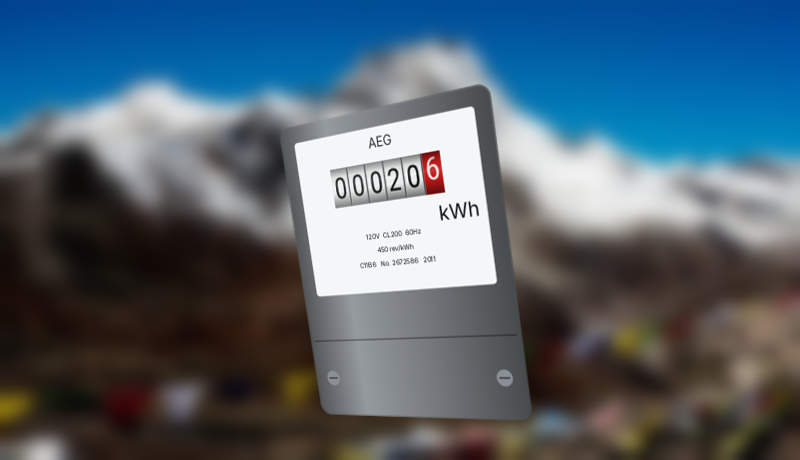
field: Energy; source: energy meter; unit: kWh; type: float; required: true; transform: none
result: 20.6 kWh
